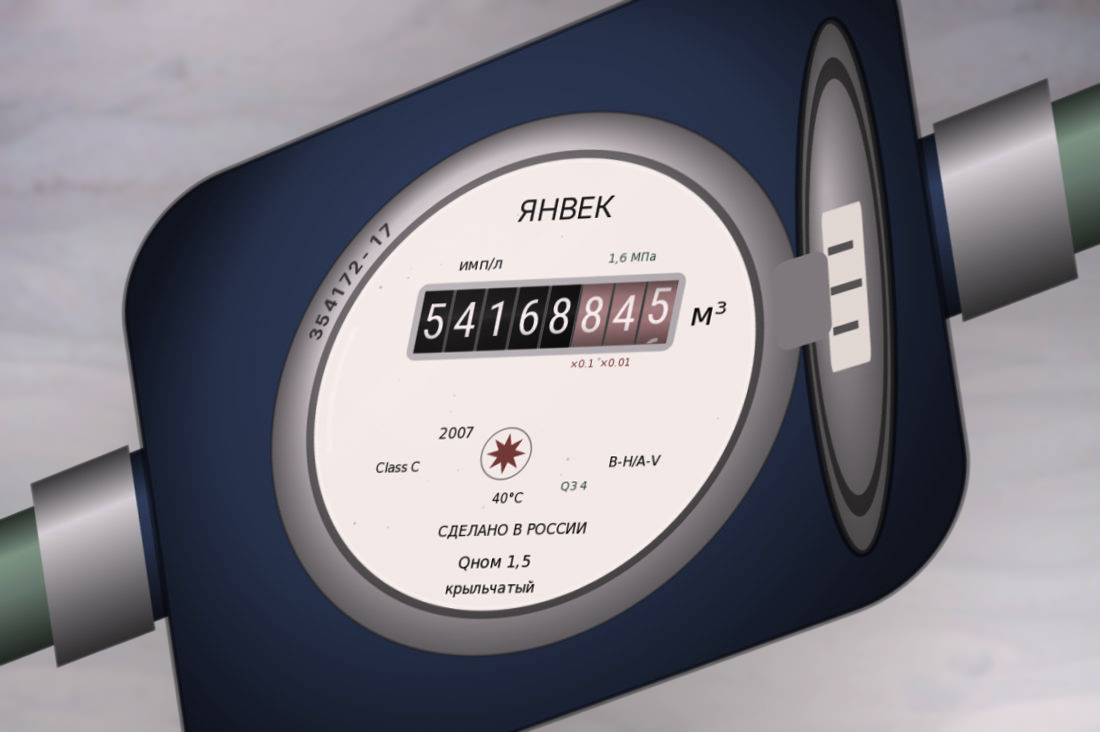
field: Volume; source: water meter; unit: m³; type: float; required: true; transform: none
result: 54168.845 m³
